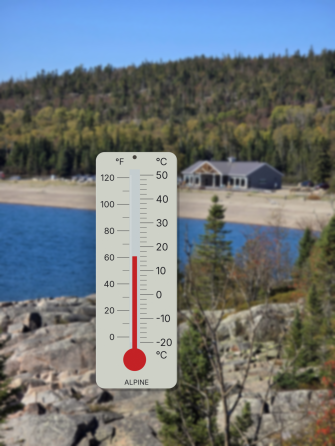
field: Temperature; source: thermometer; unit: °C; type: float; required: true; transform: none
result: 16 °C
